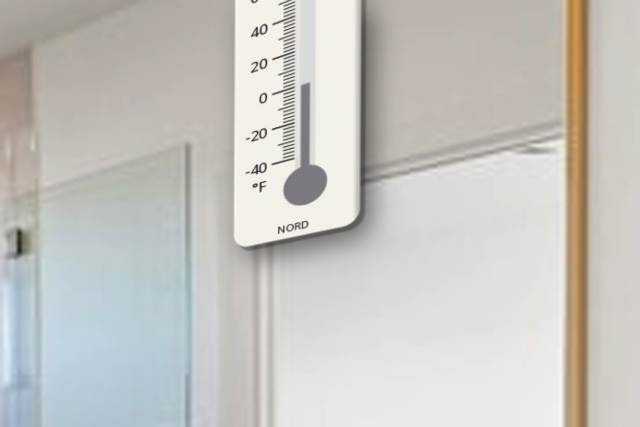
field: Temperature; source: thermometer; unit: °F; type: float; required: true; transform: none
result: 0 °F
